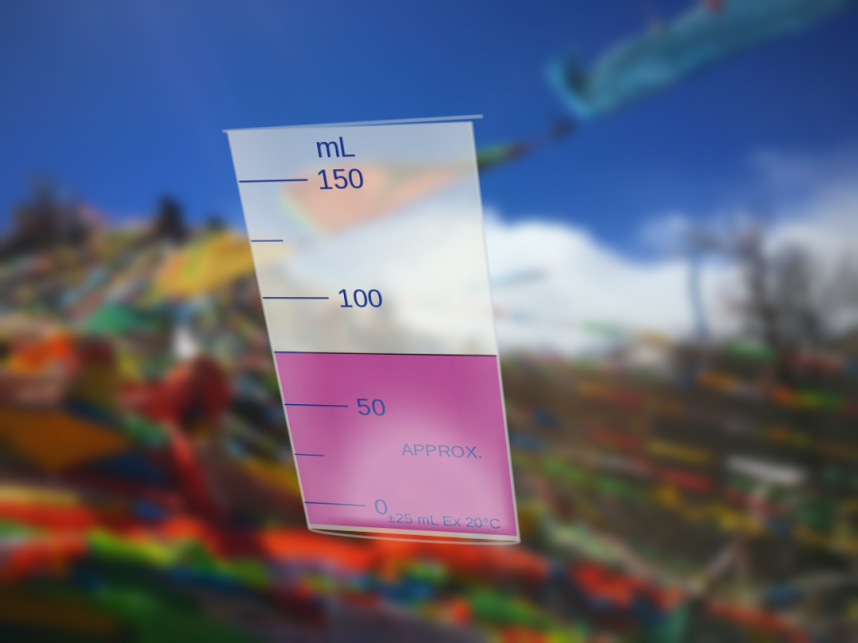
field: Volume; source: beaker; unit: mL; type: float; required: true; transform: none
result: 75 mL
